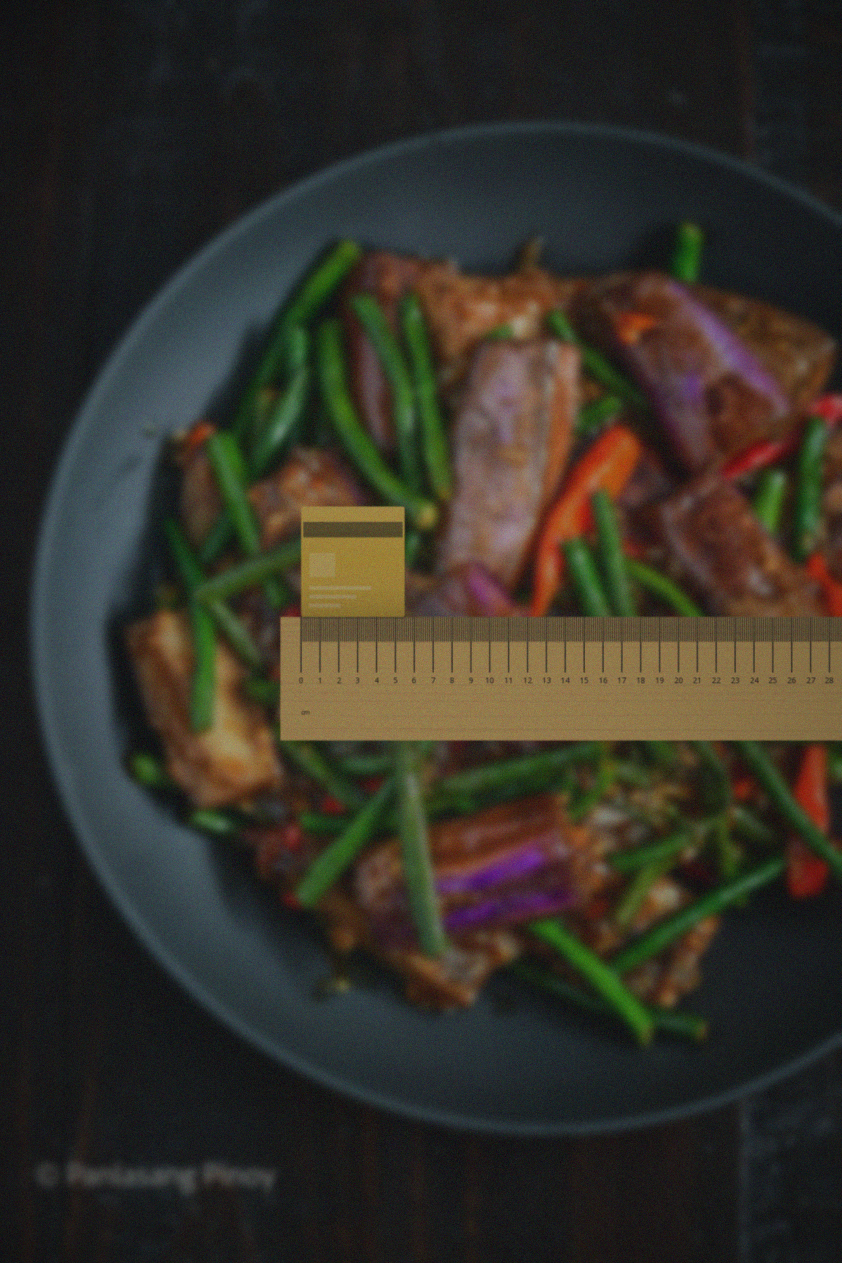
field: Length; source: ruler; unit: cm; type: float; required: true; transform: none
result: 5.5 cm
